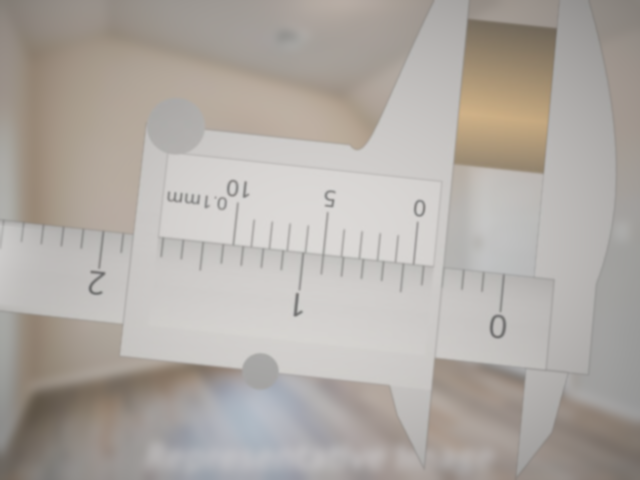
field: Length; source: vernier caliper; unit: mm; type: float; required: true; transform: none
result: 4.5 mm
